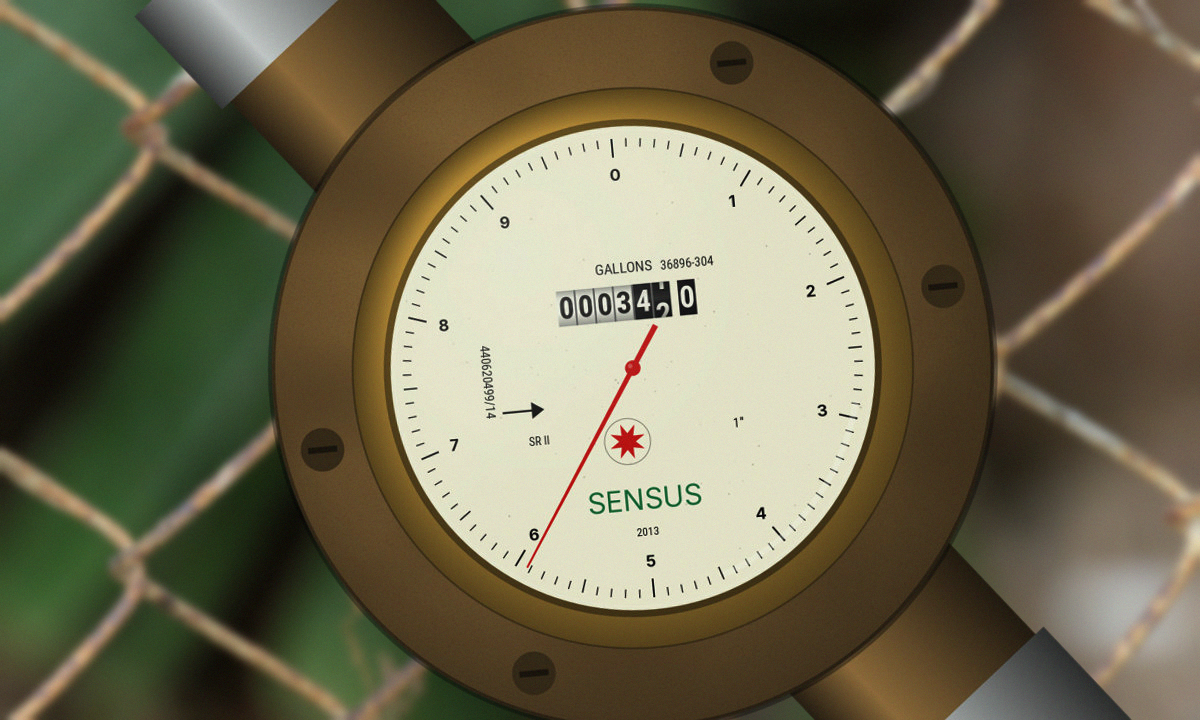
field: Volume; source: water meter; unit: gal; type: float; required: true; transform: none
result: 3415.9 gal
